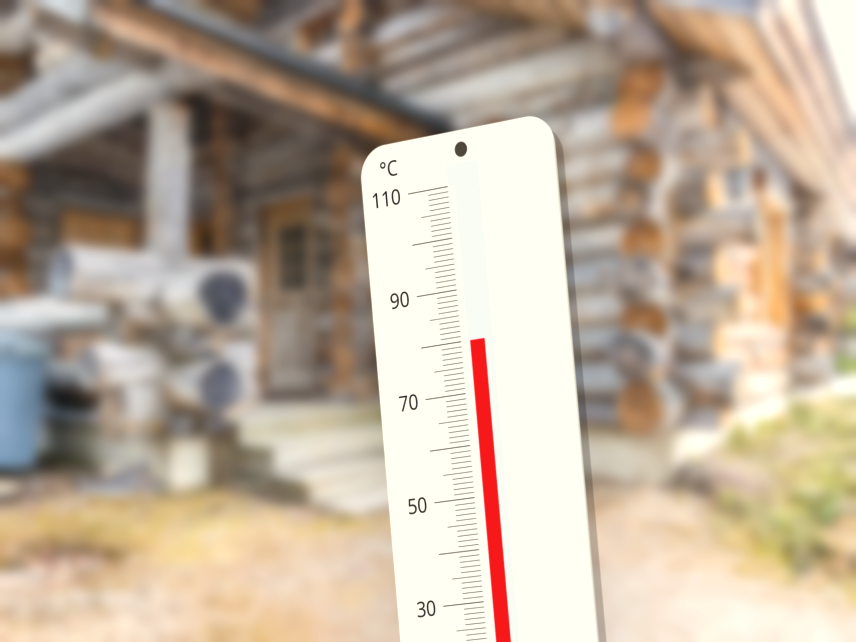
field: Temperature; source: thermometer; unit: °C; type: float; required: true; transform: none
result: 80 °C
